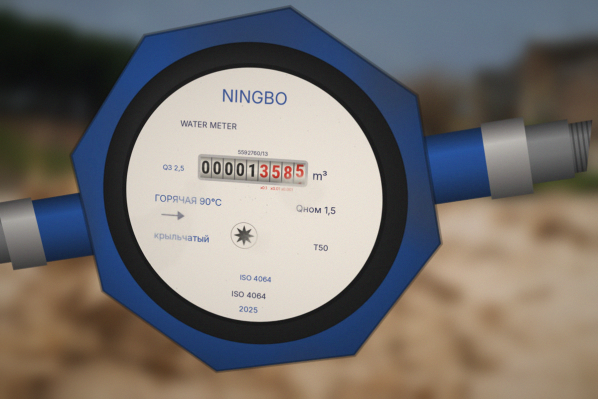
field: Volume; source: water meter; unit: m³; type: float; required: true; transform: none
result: 1.3585 m³
